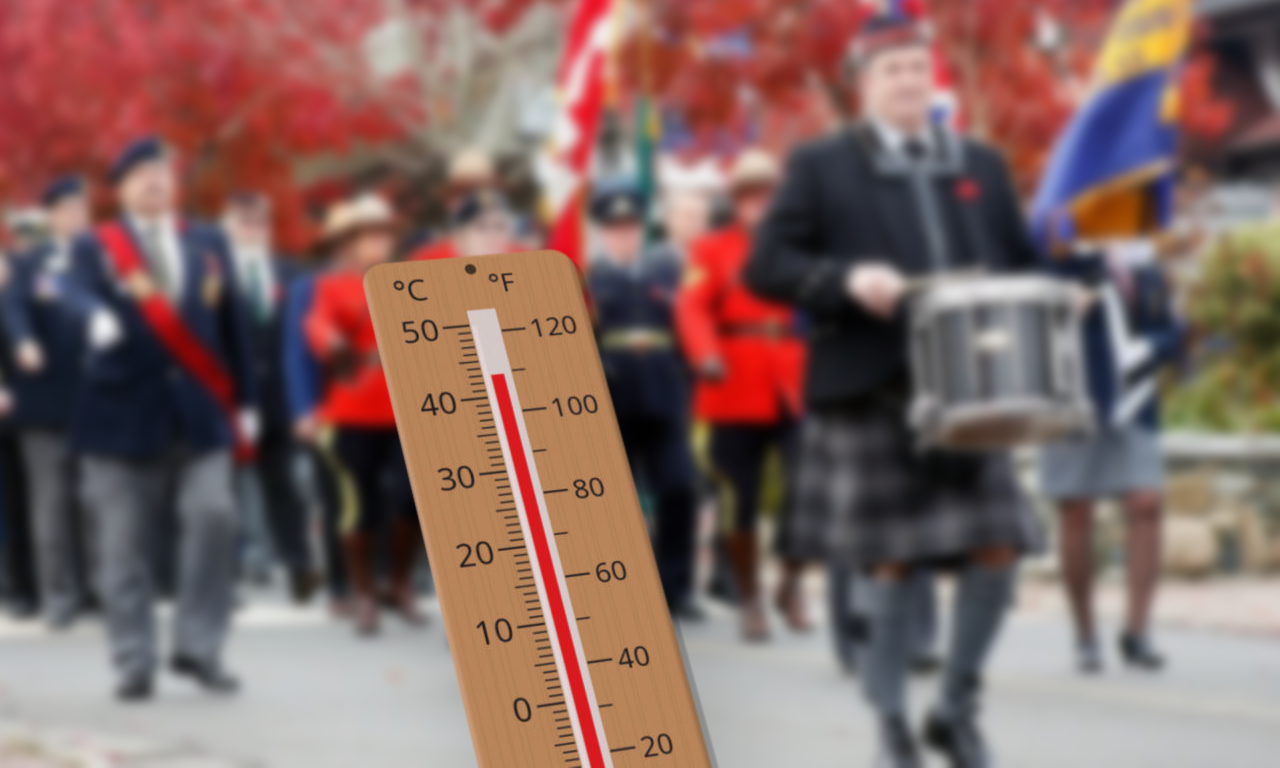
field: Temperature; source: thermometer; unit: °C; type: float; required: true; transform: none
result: 43 °C
